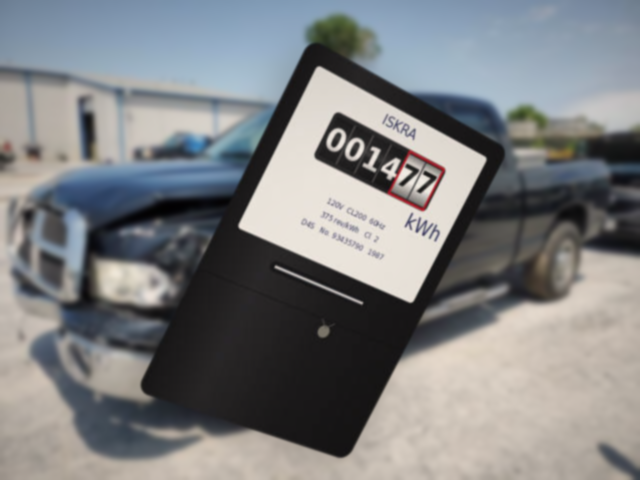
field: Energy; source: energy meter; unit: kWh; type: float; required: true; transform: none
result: 14.77 kWh
